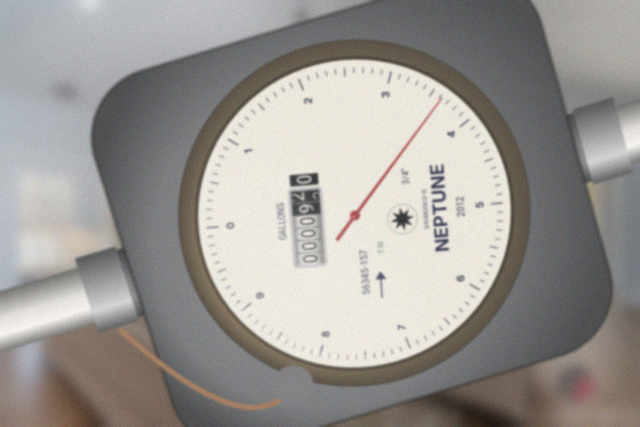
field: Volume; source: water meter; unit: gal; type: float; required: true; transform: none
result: 923.6 gal
